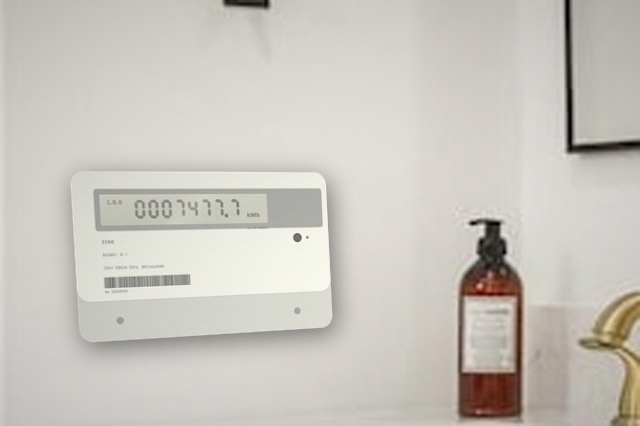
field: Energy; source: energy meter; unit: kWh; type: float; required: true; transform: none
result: 7477.7 kWh
